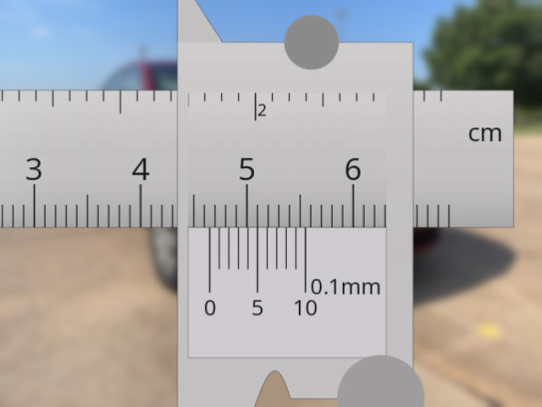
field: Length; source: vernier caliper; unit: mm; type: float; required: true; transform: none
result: 46.5 mm
